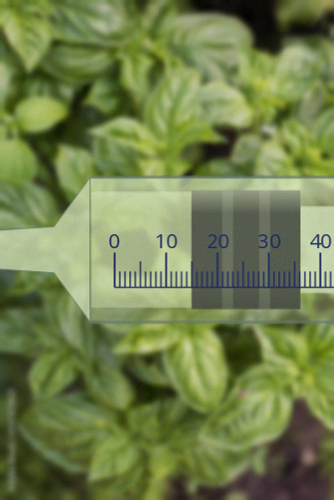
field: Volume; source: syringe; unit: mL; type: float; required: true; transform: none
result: 15 mL
